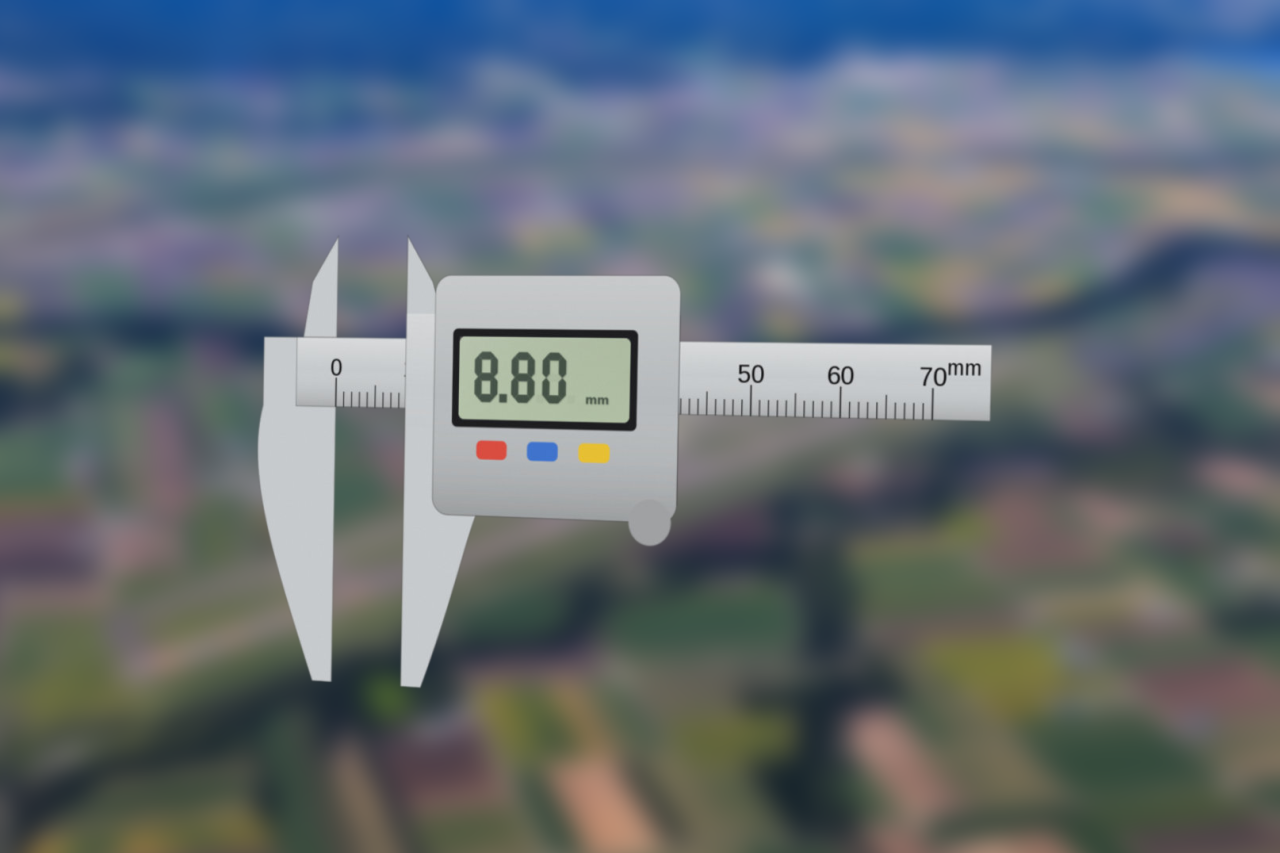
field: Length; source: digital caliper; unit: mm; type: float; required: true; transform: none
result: 8.80 mm
